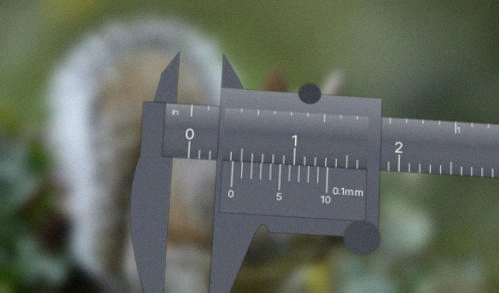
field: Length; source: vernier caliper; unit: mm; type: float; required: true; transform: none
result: 4.2 mm
